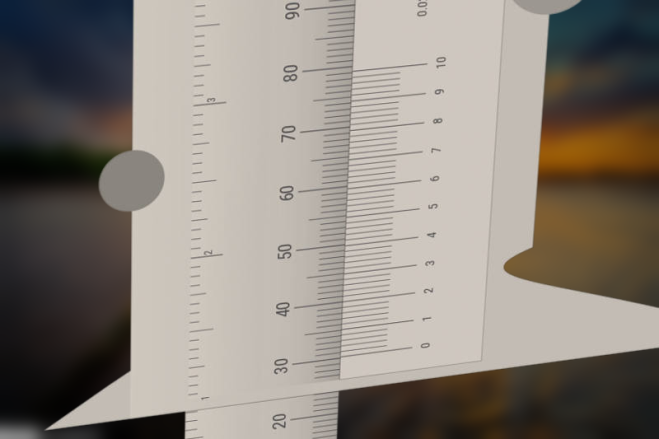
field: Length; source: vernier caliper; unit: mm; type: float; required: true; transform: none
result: 30.2 mm
